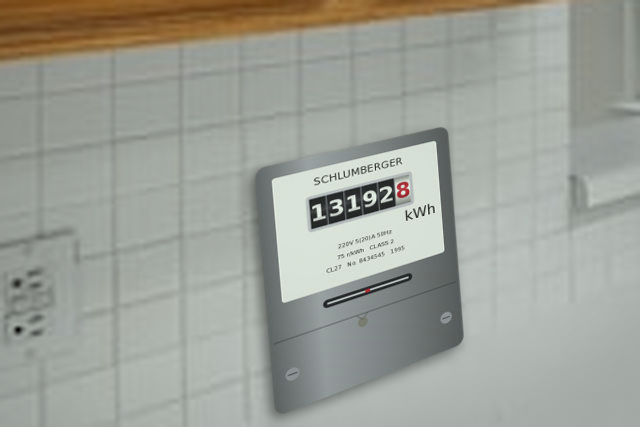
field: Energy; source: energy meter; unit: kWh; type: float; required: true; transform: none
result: 13192.8 kWh
